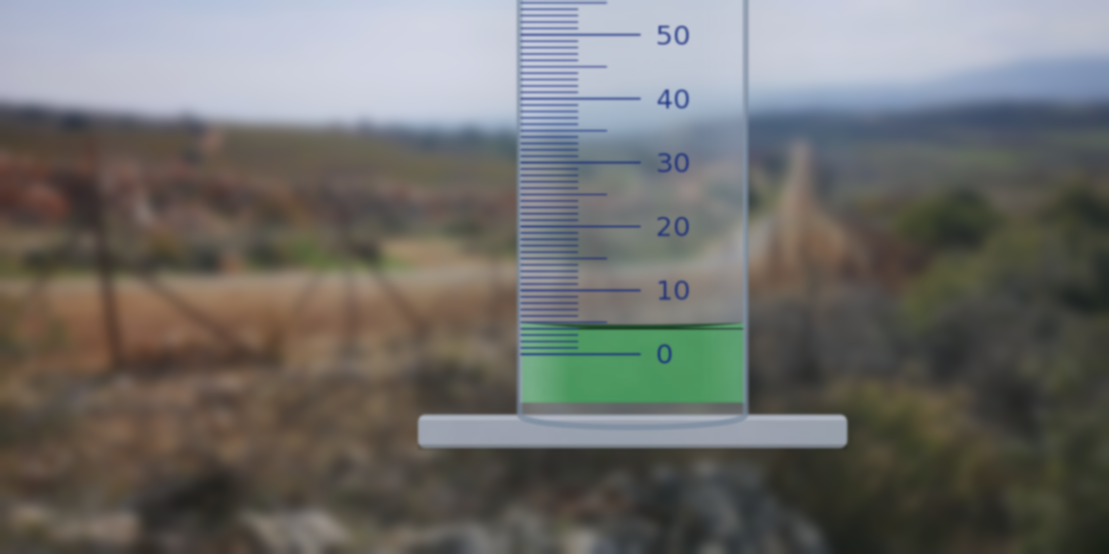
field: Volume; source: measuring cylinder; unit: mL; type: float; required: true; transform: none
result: 4 mL
